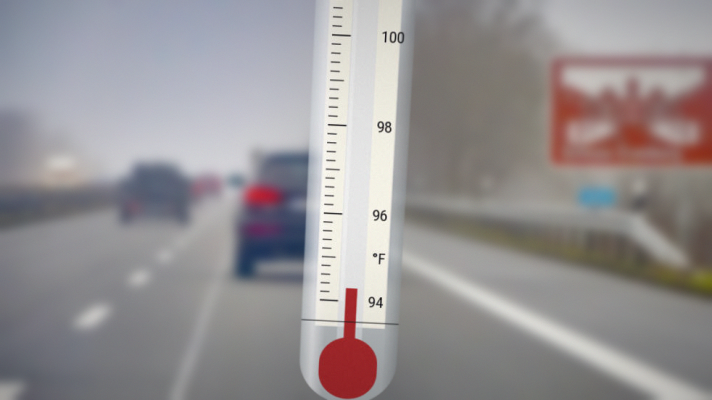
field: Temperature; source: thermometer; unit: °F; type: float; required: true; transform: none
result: 94.3 °F
